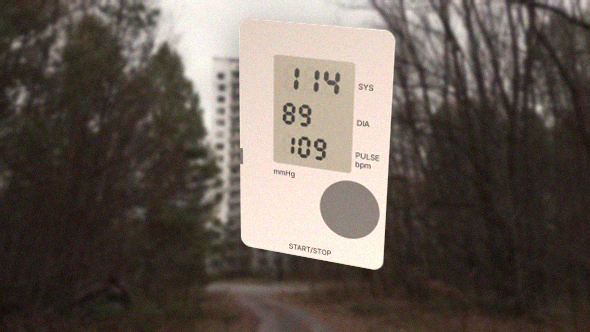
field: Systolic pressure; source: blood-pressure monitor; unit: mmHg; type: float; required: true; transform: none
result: 114 mmHg
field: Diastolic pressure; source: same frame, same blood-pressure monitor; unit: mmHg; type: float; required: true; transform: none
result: 89 mmHg
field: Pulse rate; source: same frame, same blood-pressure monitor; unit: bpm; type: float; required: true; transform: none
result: 109 bpm
